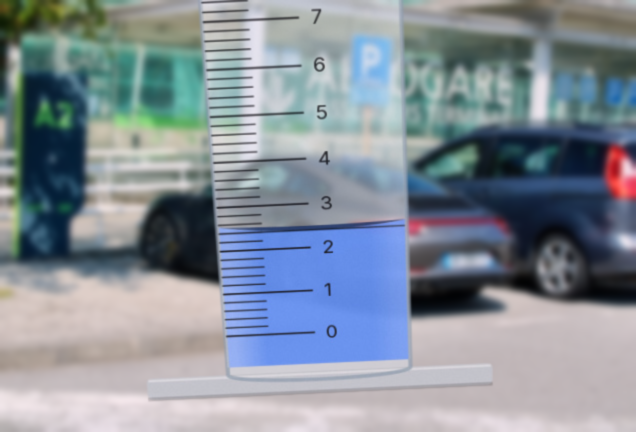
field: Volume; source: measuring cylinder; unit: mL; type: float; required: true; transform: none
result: 2.4 mL
